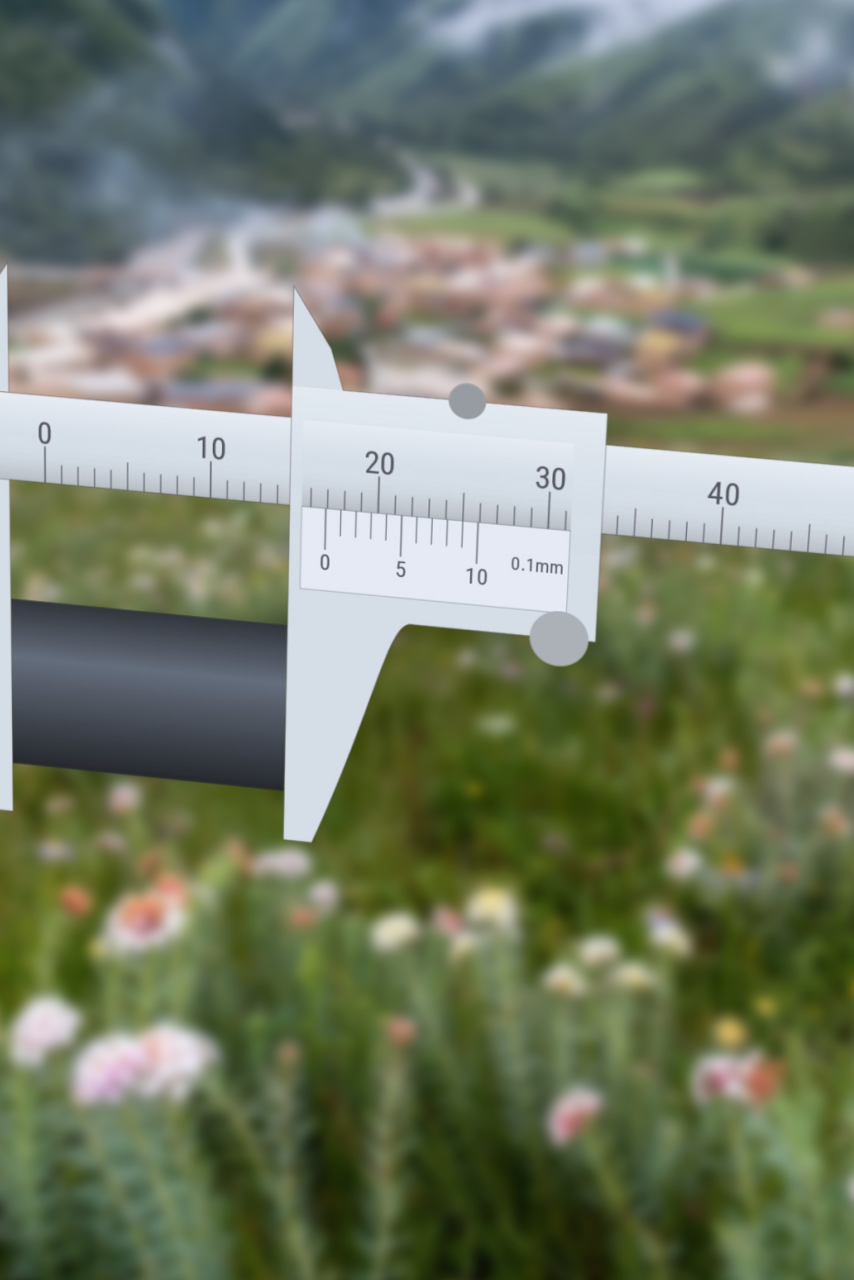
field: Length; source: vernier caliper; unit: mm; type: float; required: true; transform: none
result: 16.9 mm
